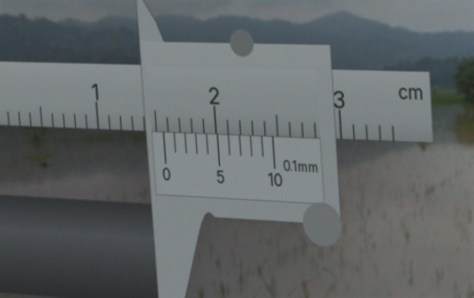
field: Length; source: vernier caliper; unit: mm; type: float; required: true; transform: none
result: 15.6 mm
